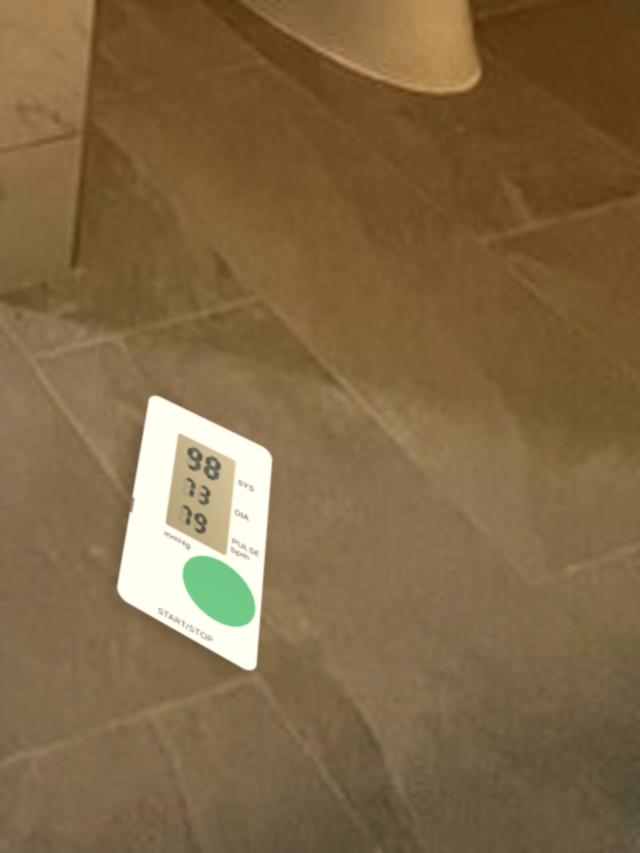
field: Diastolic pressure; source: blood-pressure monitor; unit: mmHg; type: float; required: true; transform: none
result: 73 mmHg
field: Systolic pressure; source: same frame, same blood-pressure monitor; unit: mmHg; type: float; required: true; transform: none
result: 98 mmHg
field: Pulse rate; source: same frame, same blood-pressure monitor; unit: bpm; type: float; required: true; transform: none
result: 79 bpm
